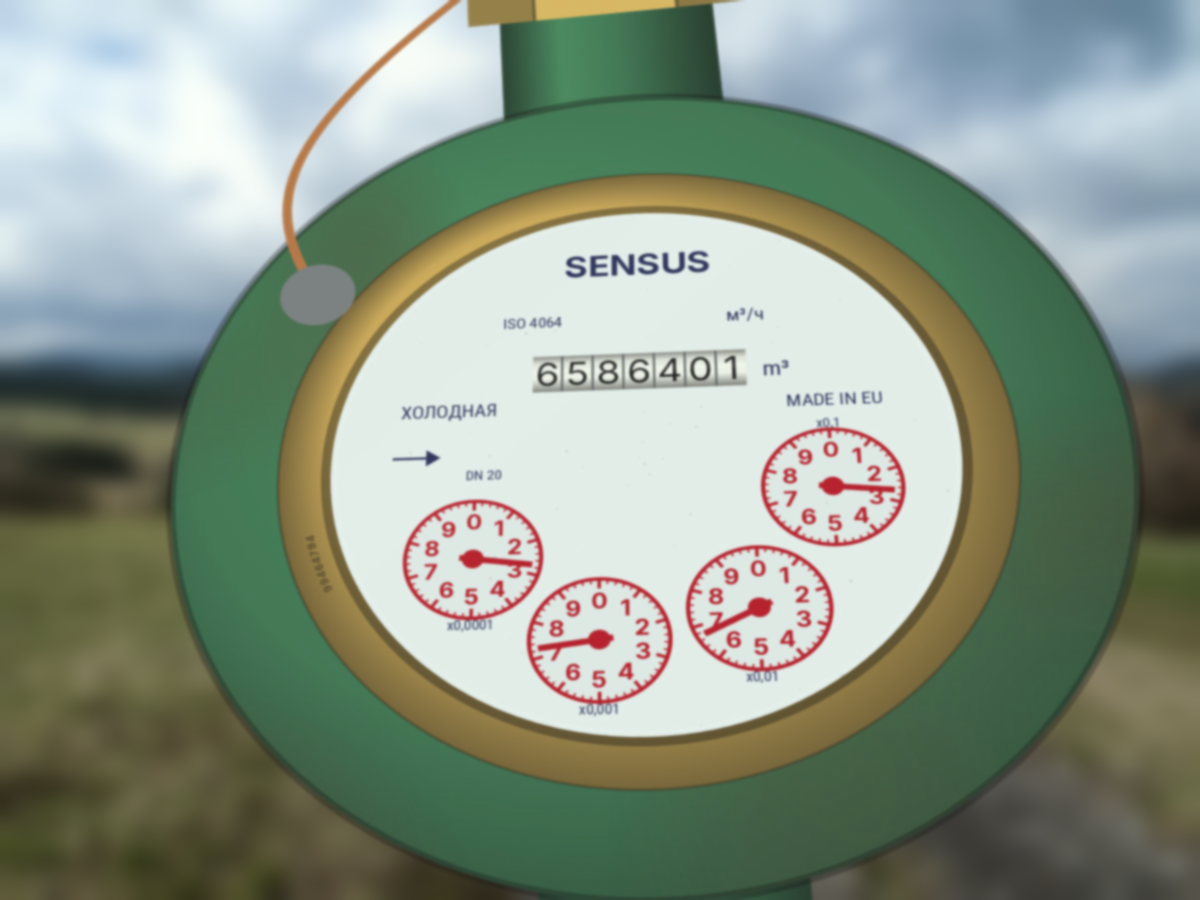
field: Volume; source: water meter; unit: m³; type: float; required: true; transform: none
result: 6586401.2672 m³
